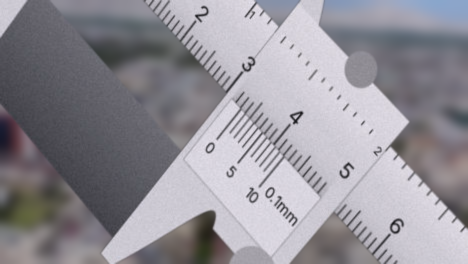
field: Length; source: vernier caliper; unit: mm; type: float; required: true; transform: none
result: 33.2 mm
